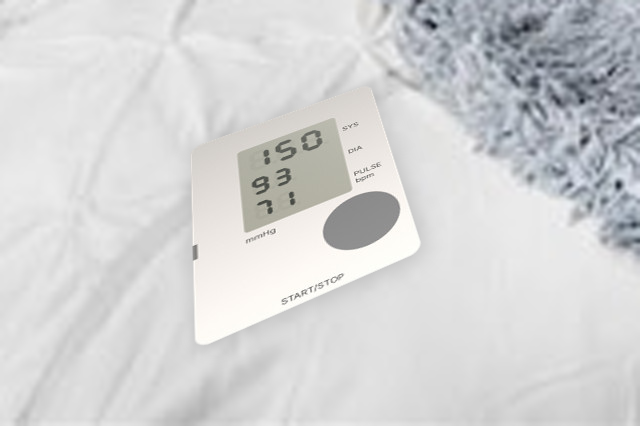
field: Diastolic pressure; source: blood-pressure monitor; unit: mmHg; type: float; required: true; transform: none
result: 93 mmHg
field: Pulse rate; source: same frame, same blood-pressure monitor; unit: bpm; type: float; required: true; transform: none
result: 71 bpm
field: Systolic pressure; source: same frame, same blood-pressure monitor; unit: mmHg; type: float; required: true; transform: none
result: 150 mmHg
